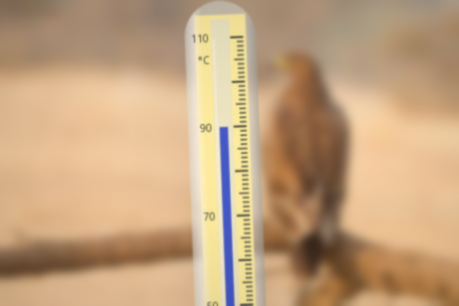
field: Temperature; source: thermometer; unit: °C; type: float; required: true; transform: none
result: 90 °C
